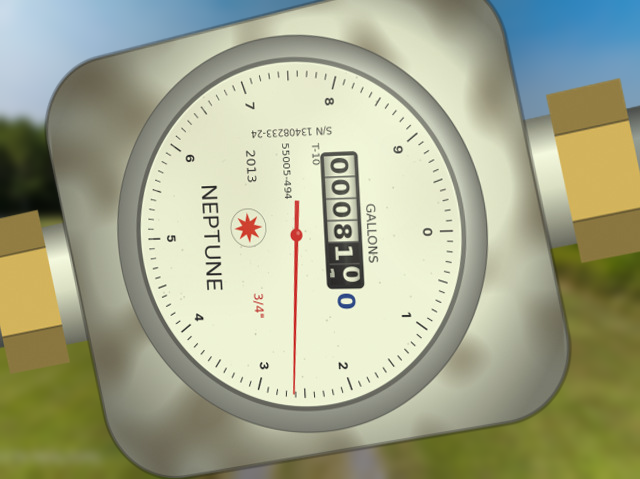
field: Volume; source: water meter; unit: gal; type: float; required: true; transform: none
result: 8102.6 gal
